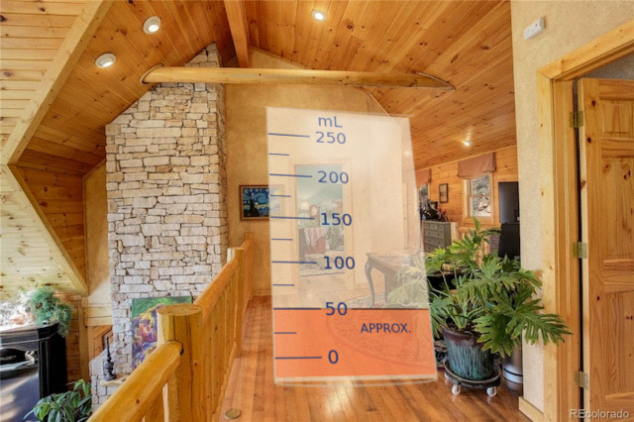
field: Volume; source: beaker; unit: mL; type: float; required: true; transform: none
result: 50 mL
